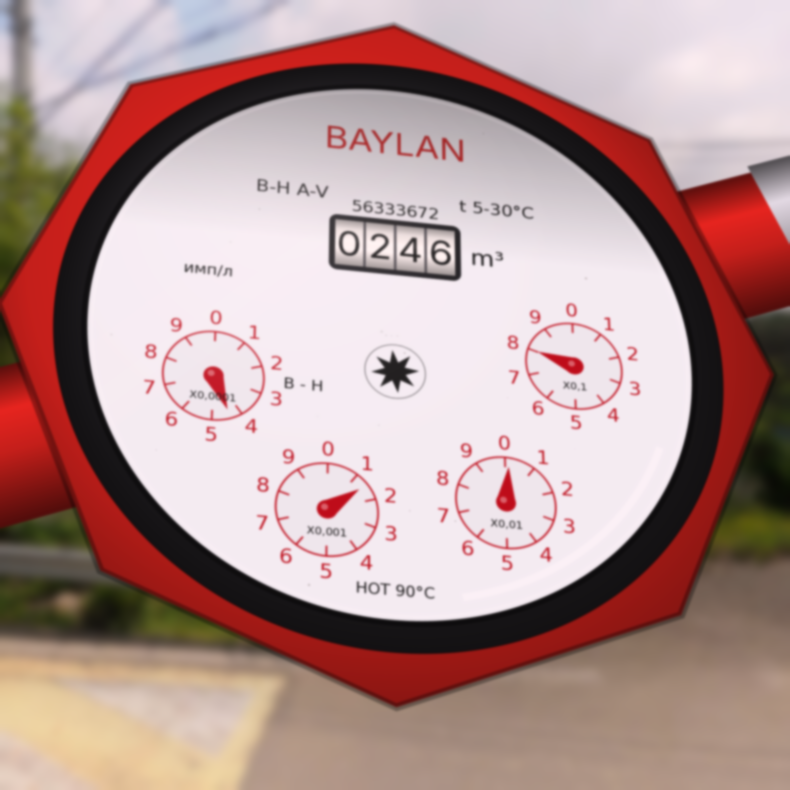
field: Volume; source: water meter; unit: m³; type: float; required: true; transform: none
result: 246.8014 m³
